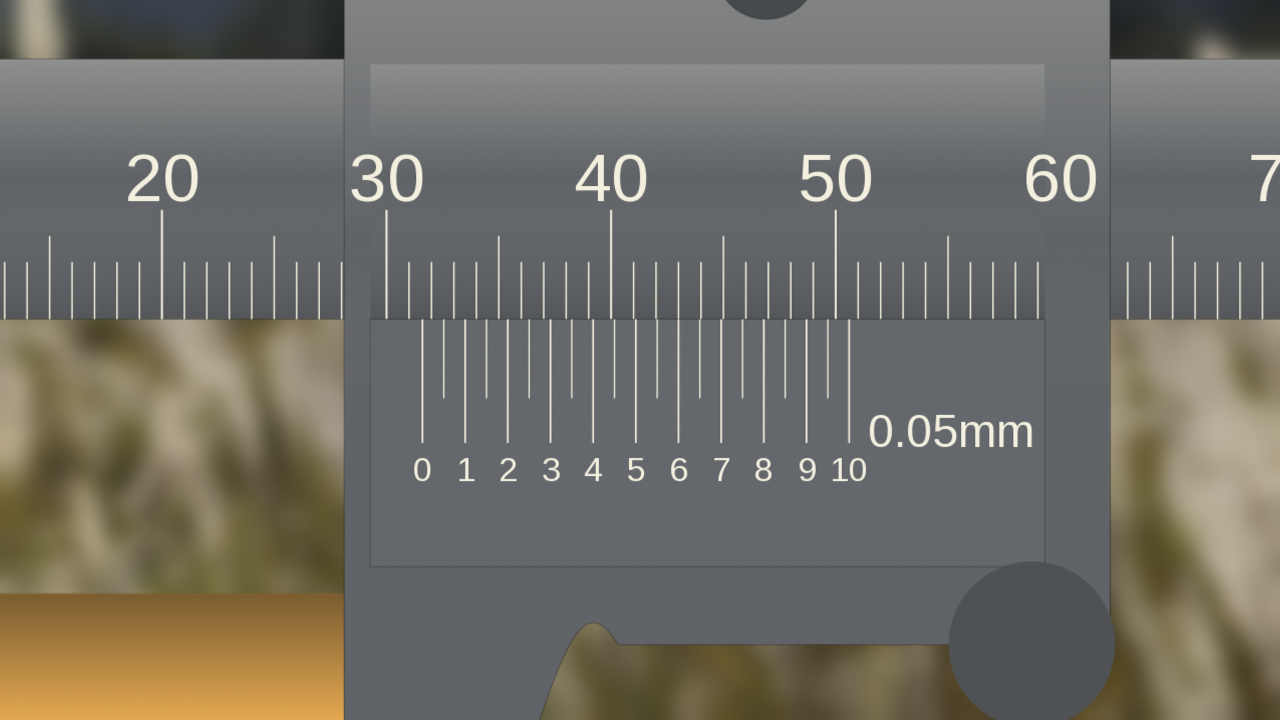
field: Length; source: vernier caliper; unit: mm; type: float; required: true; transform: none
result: 31.6 mm
